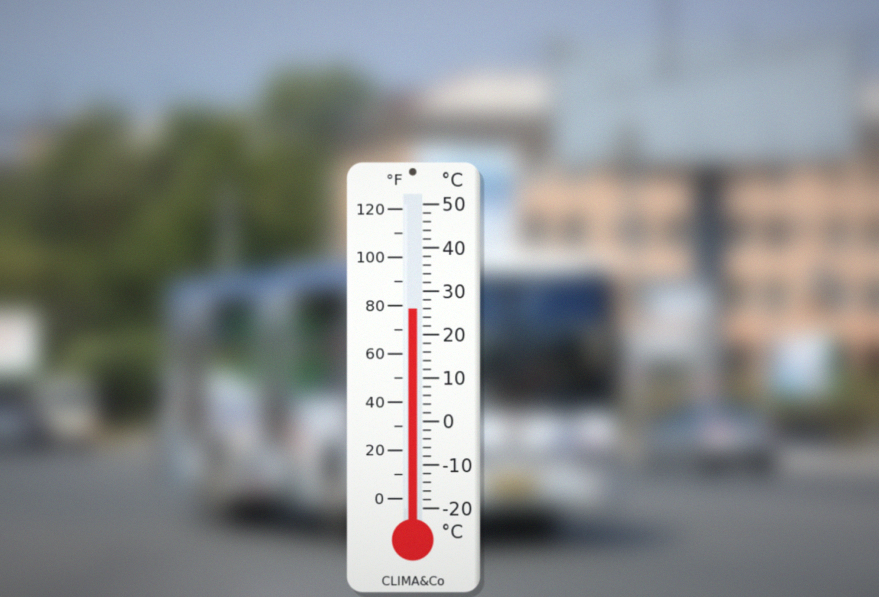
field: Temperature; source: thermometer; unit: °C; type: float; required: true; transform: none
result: 26 °C
